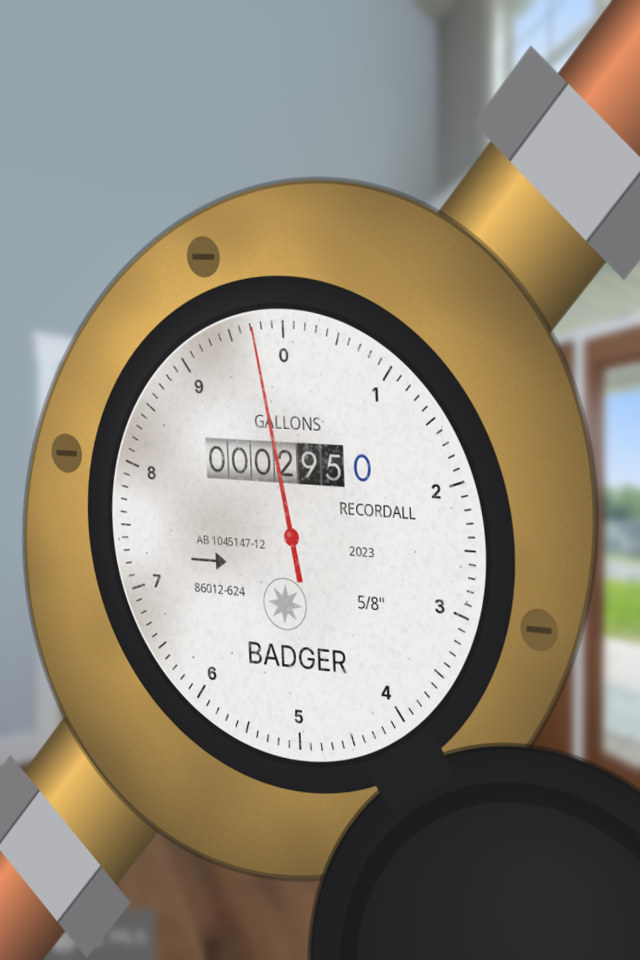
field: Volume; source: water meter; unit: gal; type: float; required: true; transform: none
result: 2949.7 gal
